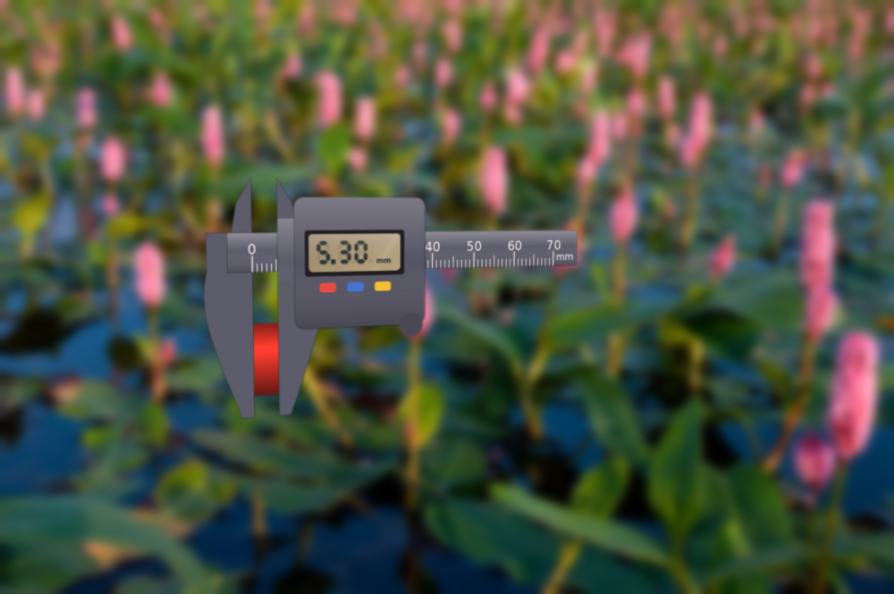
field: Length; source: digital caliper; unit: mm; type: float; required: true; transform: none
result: 5.30 mm
